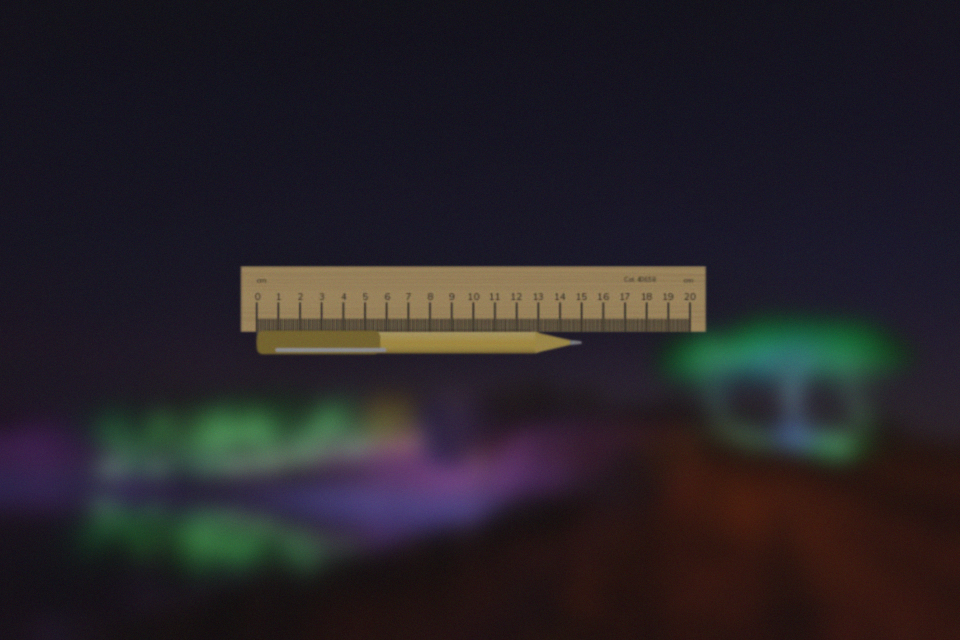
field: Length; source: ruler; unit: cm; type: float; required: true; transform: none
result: 15 cm
